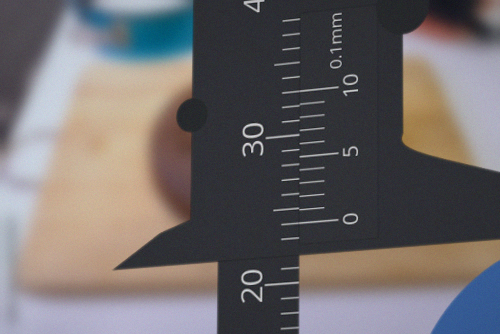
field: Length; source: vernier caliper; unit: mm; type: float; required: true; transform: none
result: 24.0 mm
